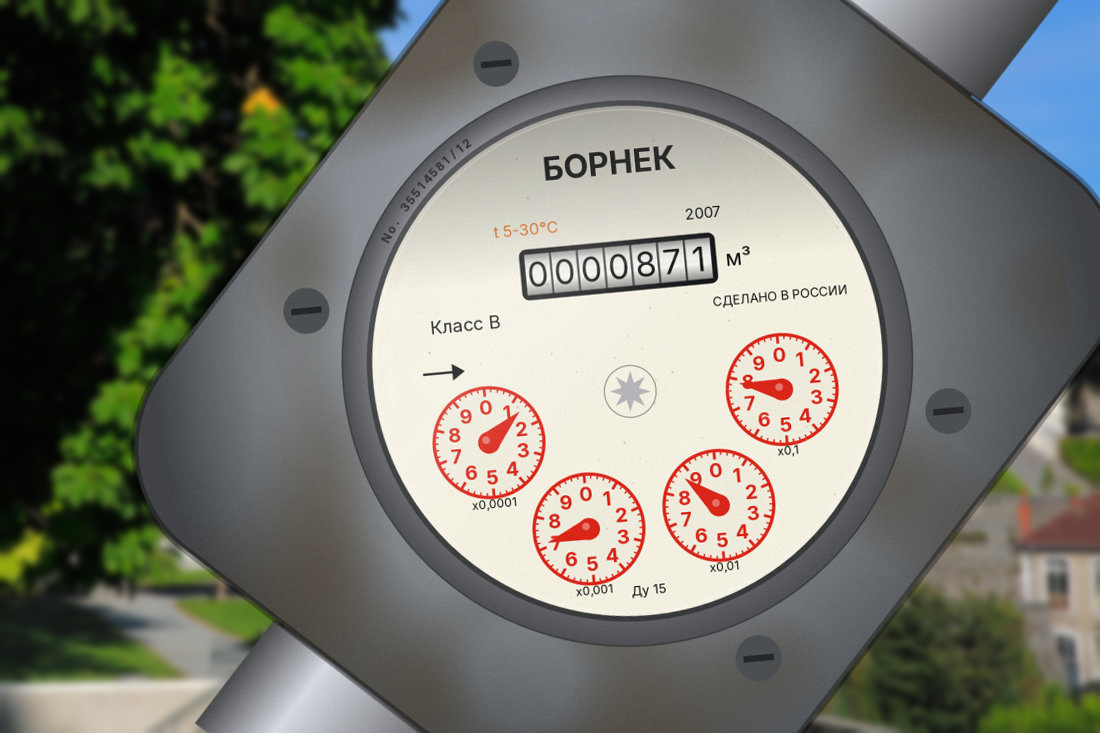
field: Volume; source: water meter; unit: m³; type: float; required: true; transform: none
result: 871.7871 m³
